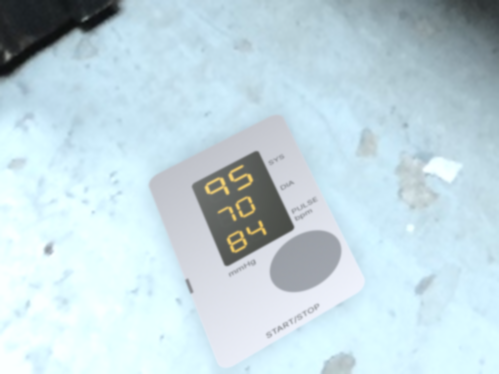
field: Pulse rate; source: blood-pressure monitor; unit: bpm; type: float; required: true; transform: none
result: 84 bpm
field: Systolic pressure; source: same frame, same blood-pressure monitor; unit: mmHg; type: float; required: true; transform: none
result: 95 mmHg
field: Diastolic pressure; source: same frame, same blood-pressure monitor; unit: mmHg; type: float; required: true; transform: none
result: 70 mmHg
